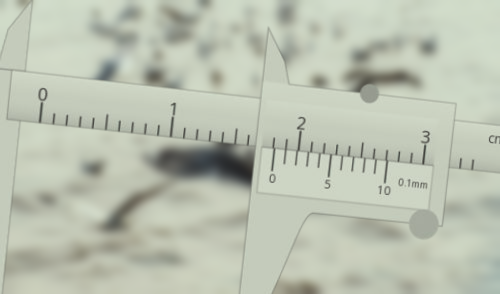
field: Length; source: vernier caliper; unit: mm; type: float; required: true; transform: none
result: 18.1 mm
